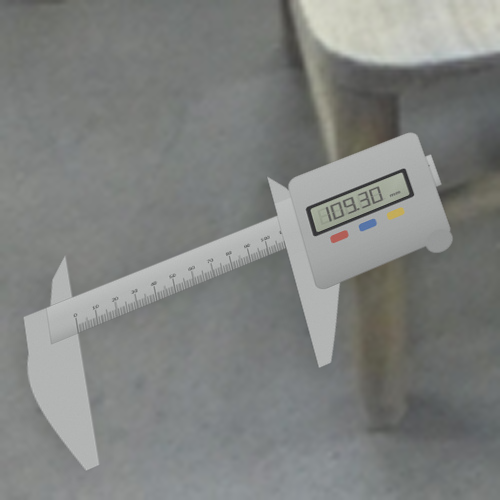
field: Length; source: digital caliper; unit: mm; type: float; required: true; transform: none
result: 109.30 mm
